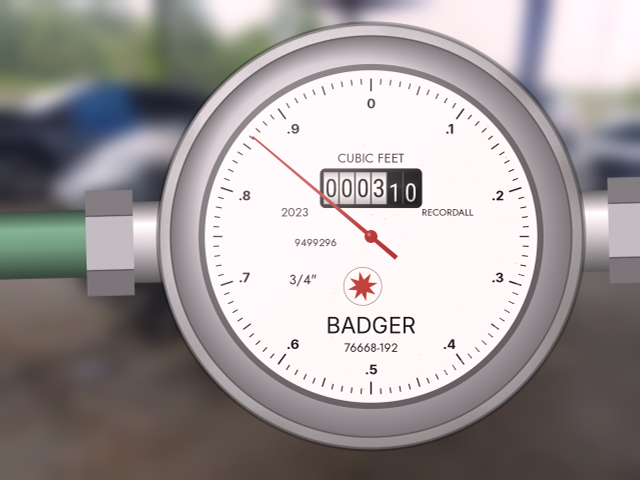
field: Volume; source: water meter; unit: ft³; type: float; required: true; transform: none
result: 309.86 ft³
